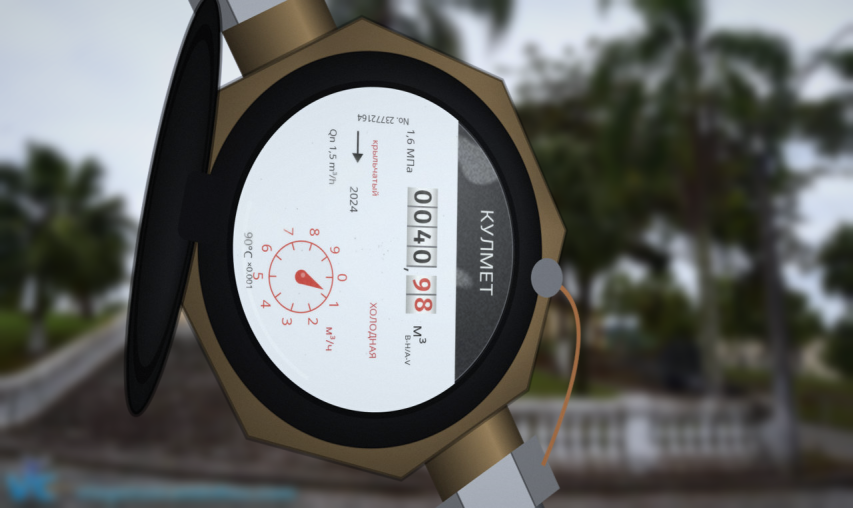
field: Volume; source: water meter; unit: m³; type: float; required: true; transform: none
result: 40.980 m³
